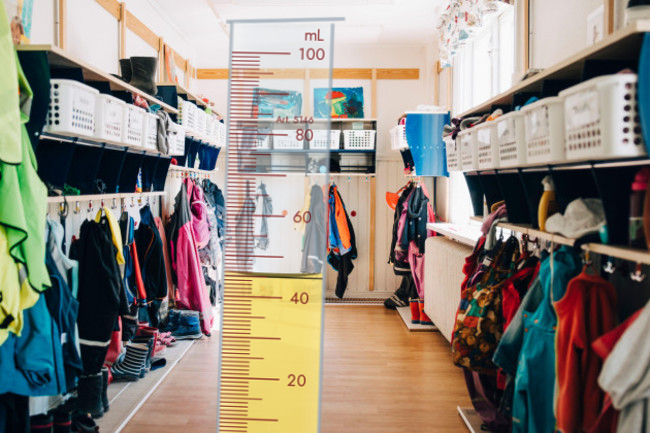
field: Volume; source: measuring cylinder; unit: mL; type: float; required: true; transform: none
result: 45 mL
